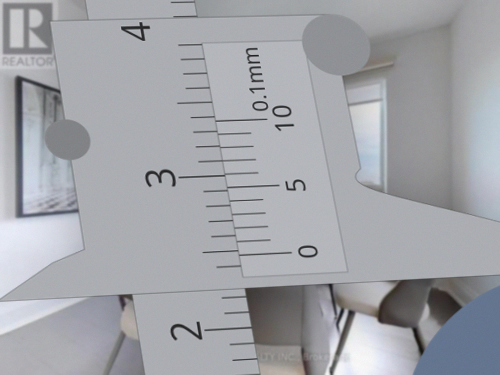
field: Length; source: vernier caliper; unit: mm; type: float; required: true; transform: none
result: 24.7 mm
